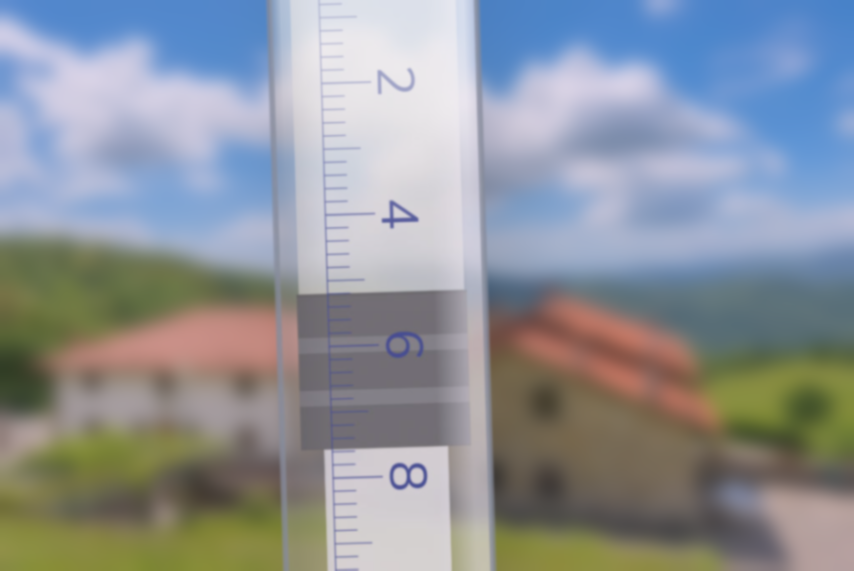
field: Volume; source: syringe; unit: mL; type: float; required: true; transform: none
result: 5.2 mL
